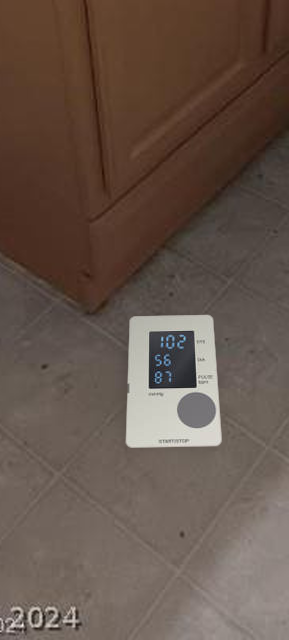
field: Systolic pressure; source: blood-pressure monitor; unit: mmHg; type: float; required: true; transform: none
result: 102 mmHg
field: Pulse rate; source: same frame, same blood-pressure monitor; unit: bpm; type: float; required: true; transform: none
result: 87 bpm
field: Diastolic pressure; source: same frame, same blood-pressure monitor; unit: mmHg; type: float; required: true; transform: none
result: 56 mmHg
